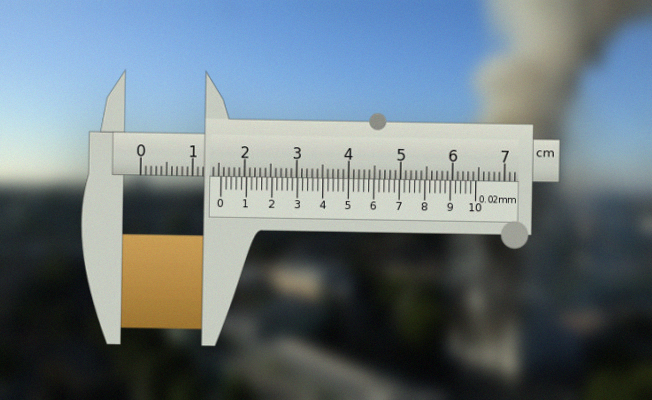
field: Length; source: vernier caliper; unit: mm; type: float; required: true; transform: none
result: 15.5 mm
